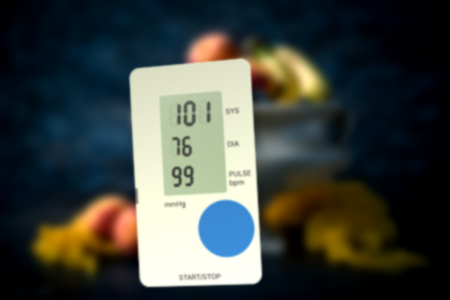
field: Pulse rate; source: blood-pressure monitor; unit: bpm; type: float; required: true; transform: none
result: 99 bpm
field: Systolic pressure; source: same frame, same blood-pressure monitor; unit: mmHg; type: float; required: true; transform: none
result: 101 mmHg
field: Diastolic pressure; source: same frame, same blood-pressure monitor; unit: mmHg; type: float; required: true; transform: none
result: 76 mmHg
